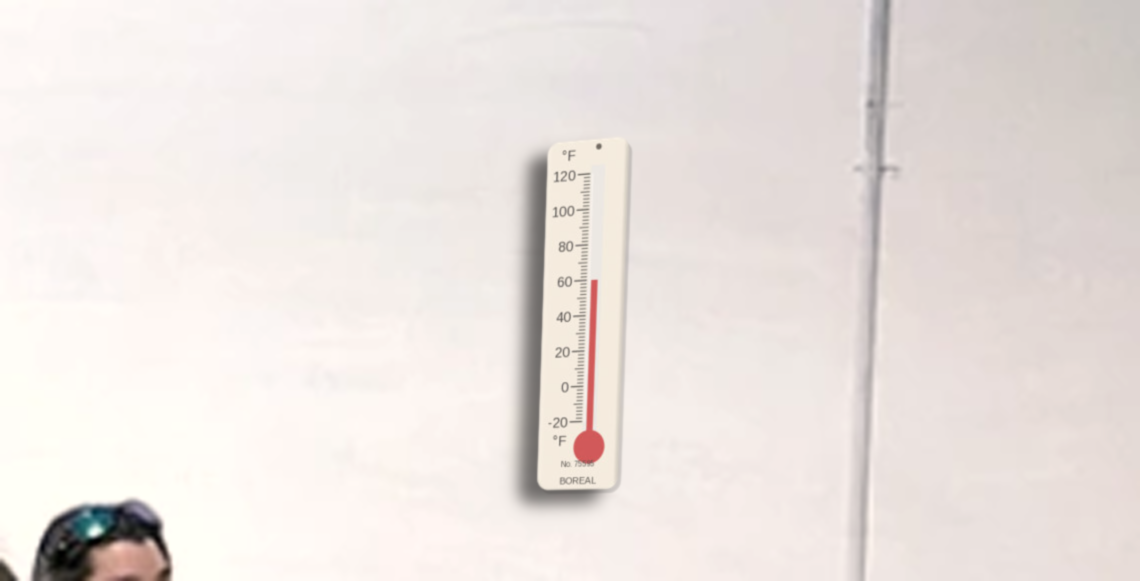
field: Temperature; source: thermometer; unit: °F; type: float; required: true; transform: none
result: 60 °F
